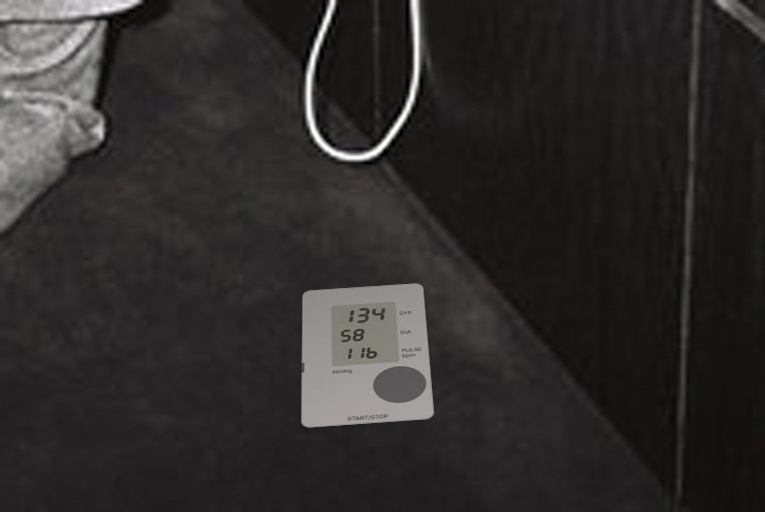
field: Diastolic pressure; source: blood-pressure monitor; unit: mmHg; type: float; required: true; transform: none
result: 58 mmHg
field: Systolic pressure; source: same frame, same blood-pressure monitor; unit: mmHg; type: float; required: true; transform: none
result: 134 mmHg
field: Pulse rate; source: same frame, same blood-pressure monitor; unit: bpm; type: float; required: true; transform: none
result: 116 bpm
